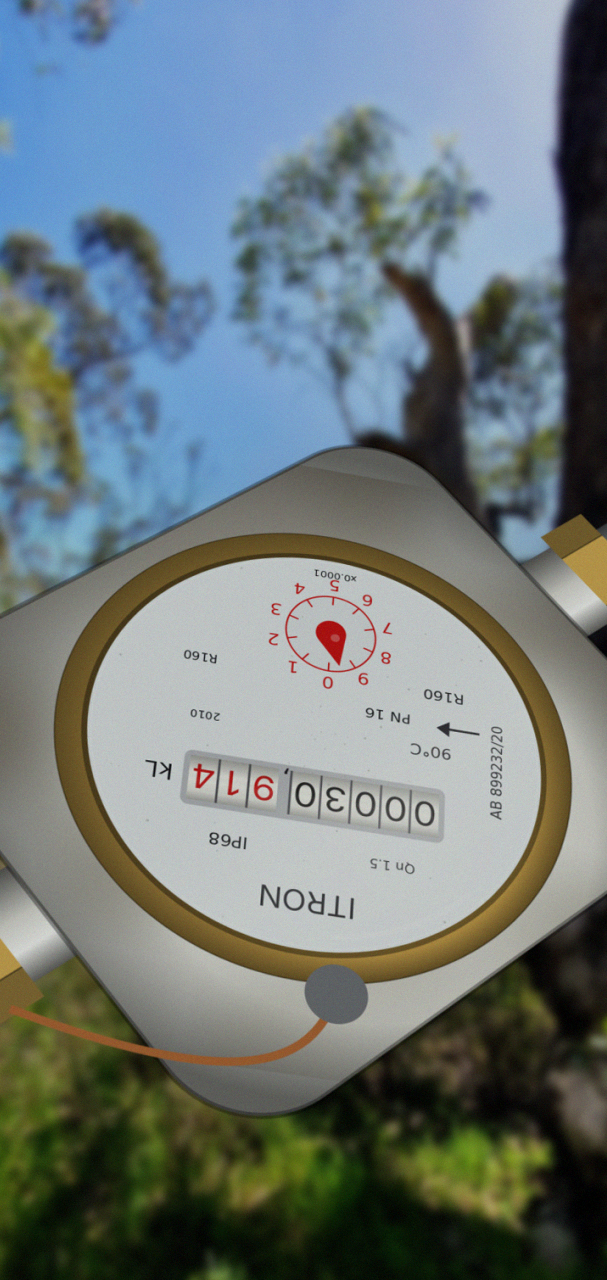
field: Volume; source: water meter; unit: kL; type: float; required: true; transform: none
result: 30.9139 kL
